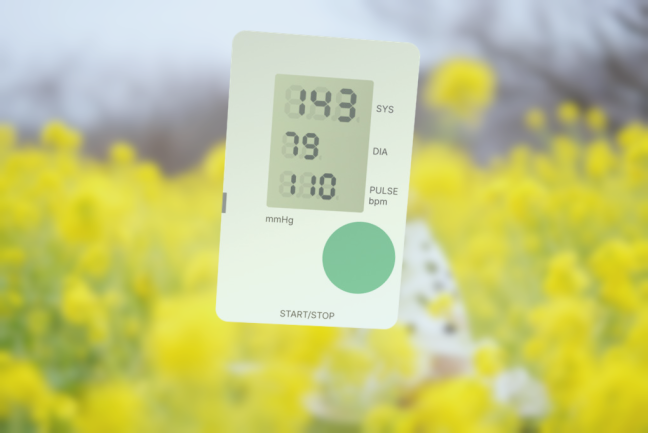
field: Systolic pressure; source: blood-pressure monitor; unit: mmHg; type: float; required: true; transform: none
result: 143 mmHg
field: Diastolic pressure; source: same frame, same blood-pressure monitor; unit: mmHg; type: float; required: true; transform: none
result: 79 mmHg
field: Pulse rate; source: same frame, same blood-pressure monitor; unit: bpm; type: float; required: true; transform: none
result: 110 bpm
